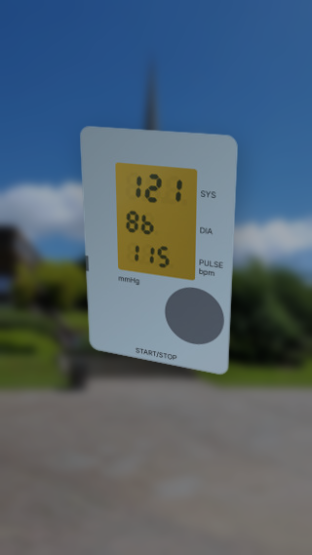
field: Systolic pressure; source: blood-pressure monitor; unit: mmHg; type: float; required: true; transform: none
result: 121 mmHg
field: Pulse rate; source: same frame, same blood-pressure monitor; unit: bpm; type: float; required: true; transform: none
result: 115 bpm
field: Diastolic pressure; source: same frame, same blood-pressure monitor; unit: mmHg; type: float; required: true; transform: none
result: 86 mmHg
